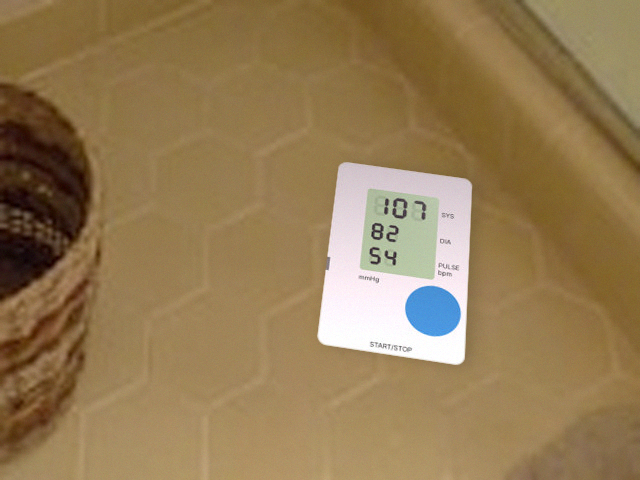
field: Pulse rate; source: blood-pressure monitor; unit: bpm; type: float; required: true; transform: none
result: 54 bpm
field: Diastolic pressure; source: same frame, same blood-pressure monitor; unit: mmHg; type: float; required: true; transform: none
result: 82 mmHg
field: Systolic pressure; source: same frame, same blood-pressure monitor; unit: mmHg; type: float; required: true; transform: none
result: 107 mmHg
